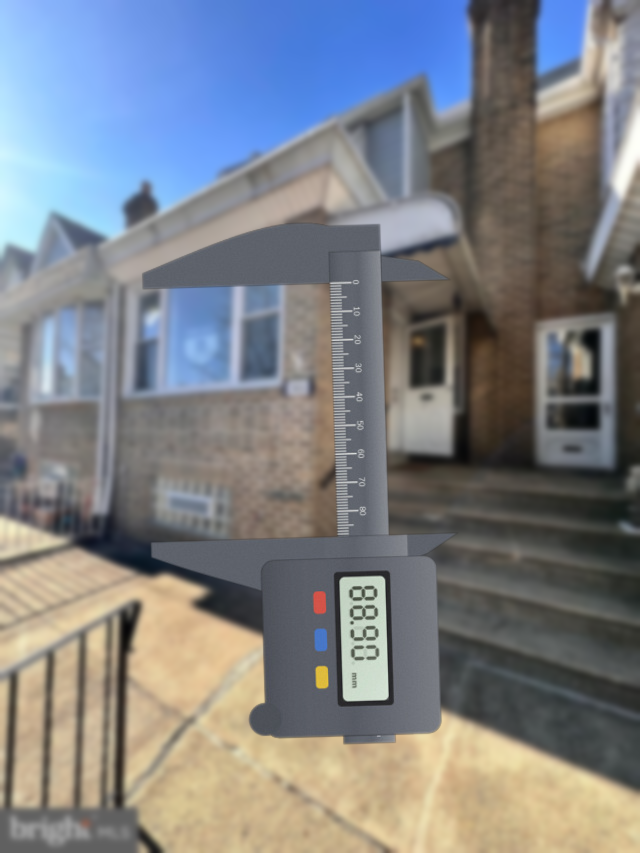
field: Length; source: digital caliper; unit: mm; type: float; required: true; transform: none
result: 88.90 mm
